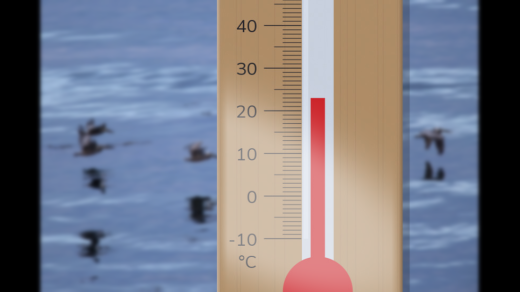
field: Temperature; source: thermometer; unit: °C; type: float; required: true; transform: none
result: 23 °C
